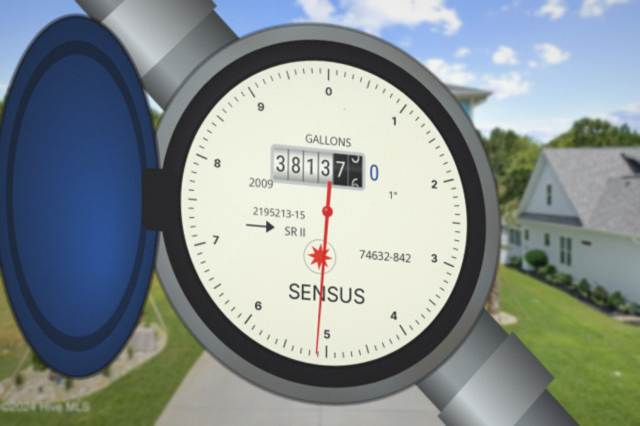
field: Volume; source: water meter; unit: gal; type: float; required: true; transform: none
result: 3813755.1 gal
